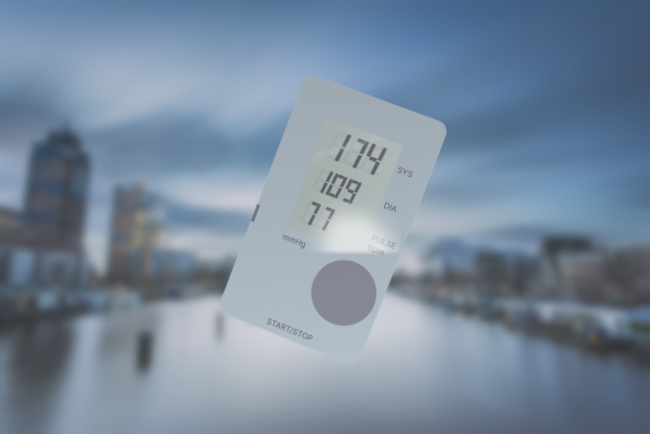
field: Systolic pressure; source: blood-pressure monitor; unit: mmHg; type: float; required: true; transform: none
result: 174 mmHg
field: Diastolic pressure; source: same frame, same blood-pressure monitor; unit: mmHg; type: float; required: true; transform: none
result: 109 mmHg
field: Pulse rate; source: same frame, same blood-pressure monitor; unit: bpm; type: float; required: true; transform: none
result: 77 bpm
